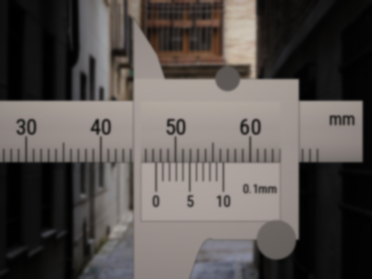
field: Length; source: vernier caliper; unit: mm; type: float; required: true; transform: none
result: 47.4 mm
